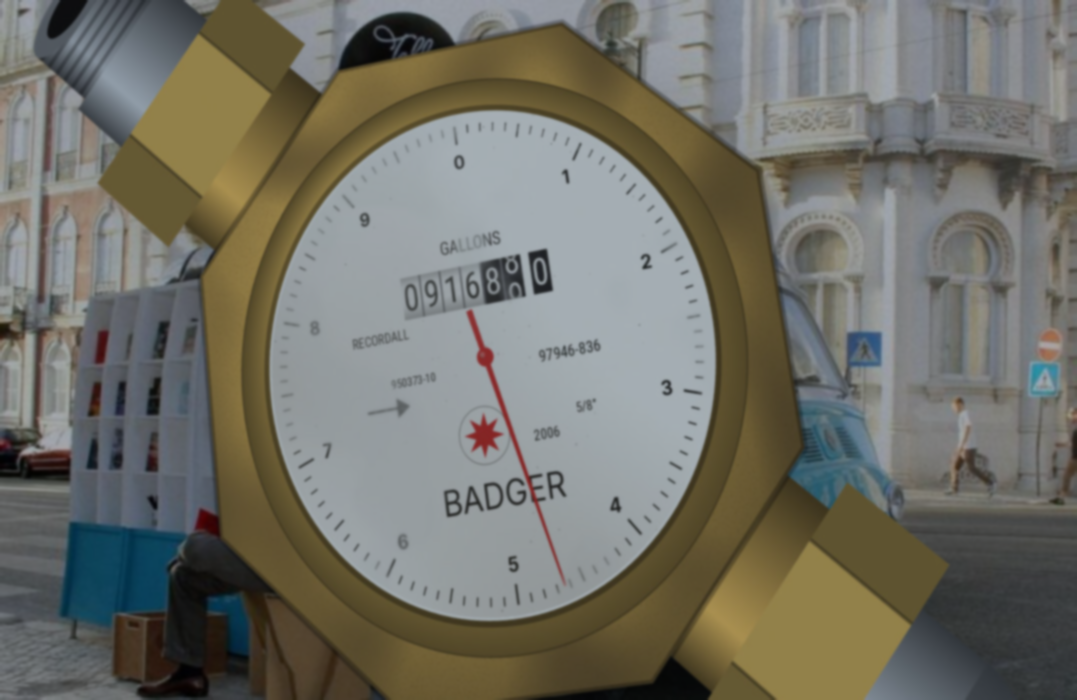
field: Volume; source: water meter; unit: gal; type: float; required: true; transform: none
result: 916884.6 gal
